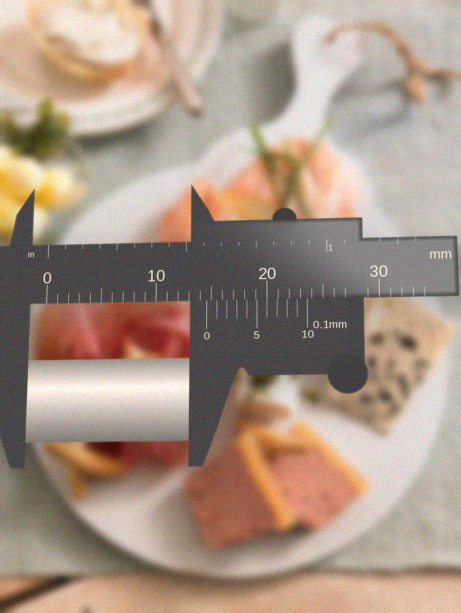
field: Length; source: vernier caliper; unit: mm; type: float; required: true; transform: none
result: 14.6 mm
